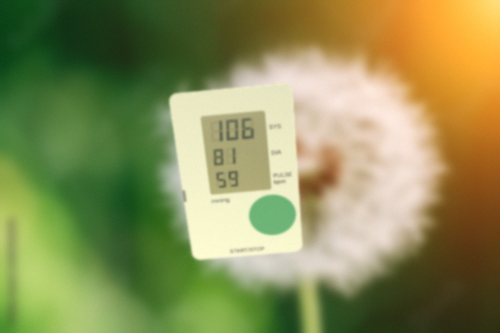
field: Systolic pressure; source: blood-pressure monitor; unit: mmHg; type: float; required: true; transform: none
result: 106 mmHg
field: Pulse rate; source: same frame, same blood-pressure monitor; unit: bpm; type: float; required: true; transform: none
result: 59 bpm
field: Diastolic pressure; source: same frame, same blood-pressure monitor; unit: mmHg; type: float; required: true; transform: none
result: 81 mmHg
